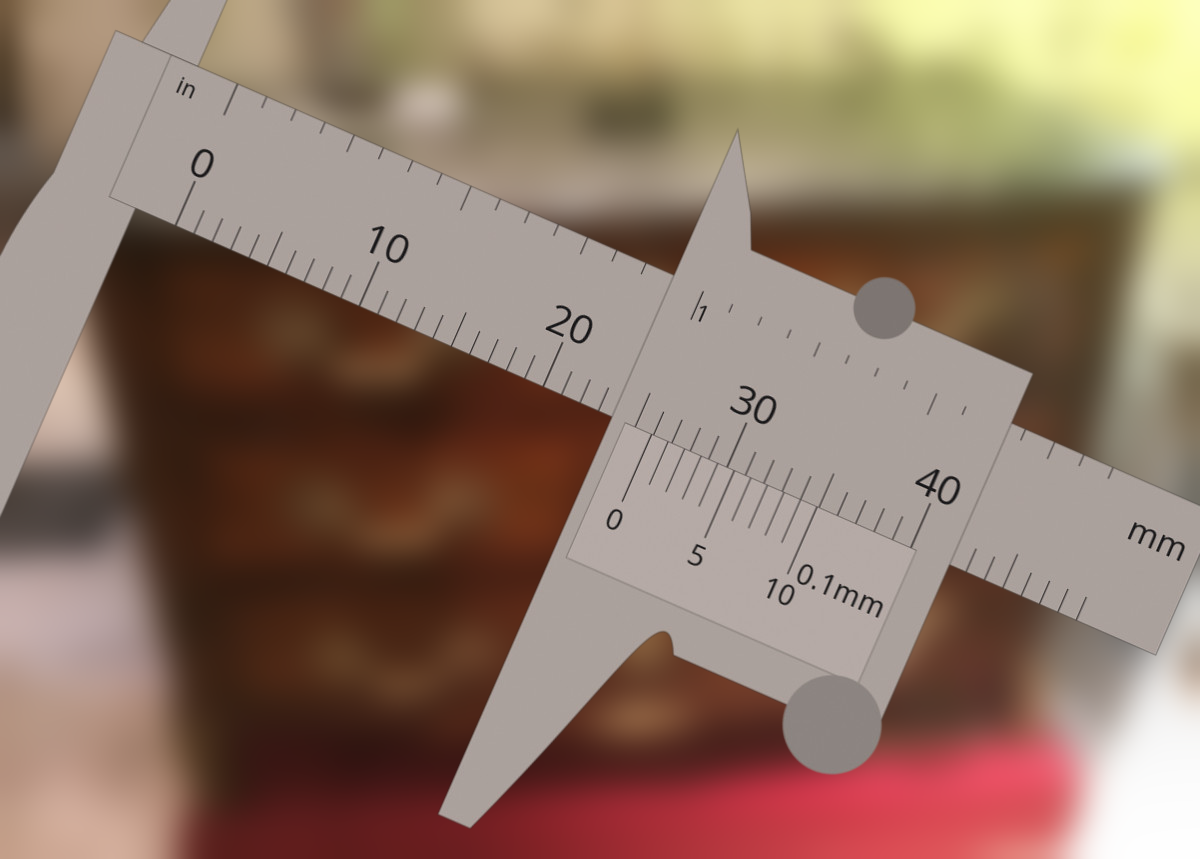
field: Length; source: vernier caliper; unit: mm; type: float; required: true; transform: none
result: 25.9 mm
